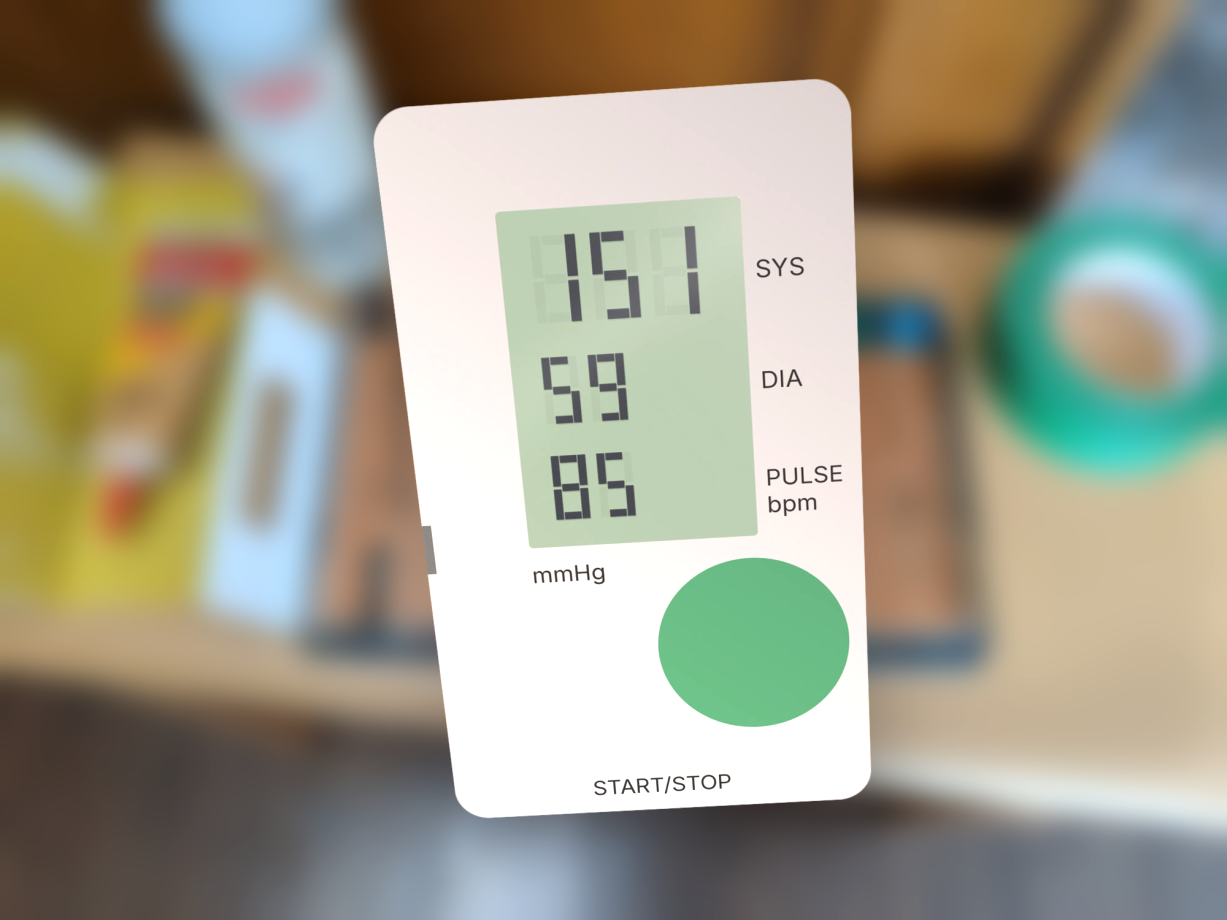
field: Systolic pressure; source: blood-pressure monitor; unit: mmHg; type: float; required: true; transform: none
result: 151 mmHg
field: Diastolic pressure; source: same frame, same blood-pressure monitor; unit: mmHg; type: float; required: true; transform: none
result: 59 mmHg
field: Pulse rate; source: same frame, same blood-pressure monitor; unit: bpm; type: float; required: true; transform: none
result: 85 bpm
